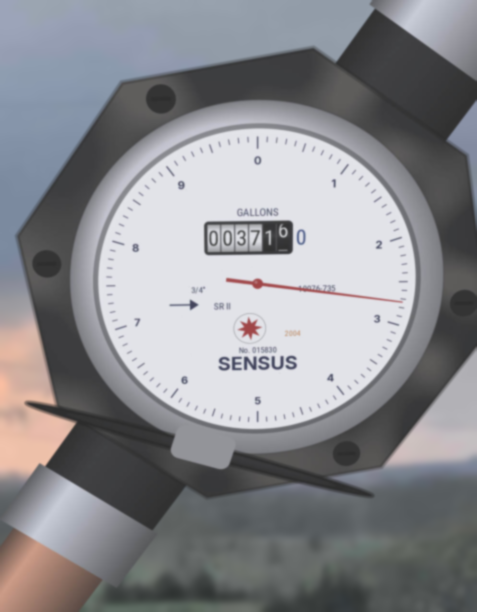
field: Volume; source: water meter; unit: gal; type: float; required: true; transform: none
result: 37162.7 gal
